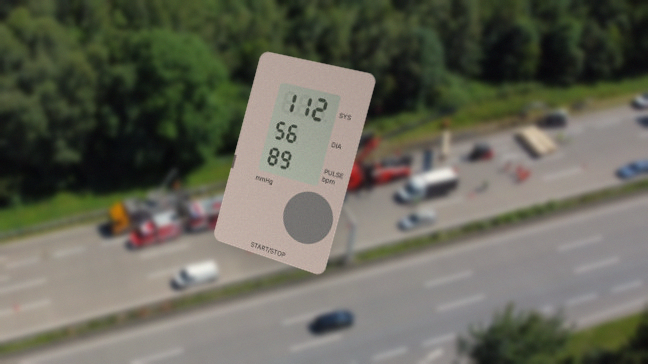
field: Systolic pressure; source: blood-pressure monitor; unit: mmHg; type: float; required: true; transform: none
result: 112 mmHg
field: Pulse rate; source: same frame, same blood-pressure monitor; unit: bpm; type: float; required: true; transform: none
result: 89 bpm
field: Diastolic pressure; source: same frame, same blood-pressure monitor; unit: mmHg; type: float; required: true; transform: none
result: 56 mmHg
